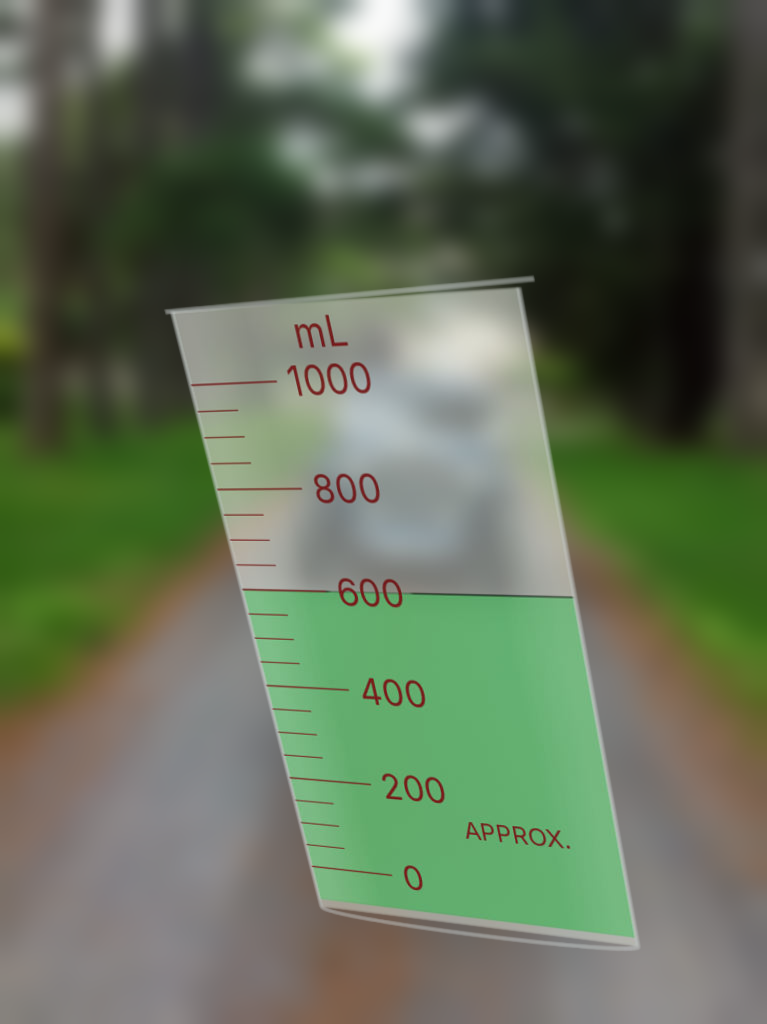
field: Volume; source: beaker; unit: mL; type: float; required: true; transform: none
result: 600 mL
